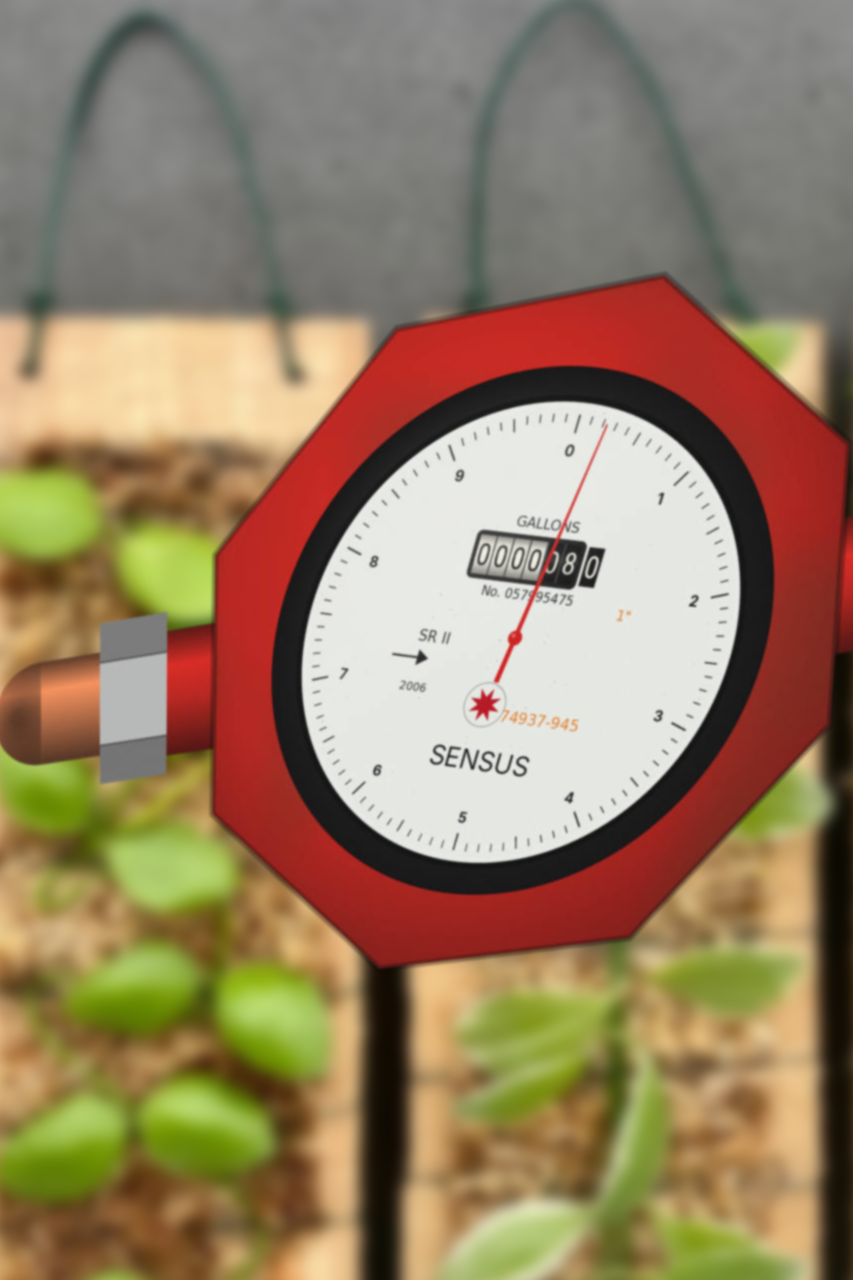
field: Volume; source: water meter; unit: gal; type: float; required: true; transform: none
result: 80.2 gal
